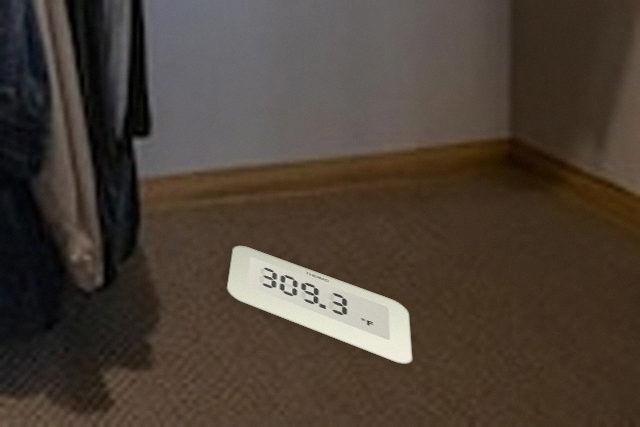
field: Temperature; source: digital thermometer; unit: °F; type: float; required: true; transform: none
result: 309.3 °F
